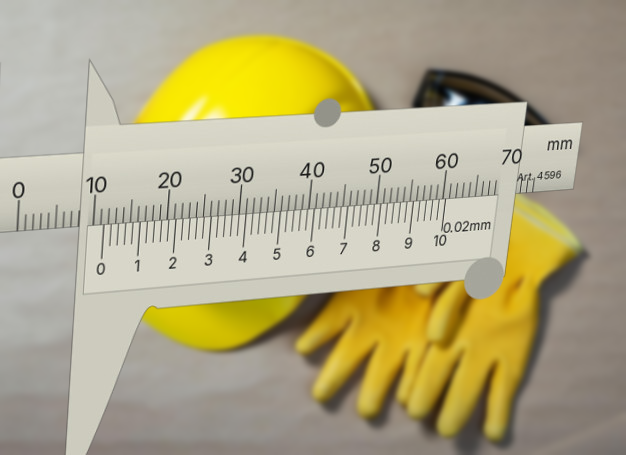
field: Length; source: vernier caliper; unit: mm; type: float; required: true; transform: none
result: 11.4 mm
